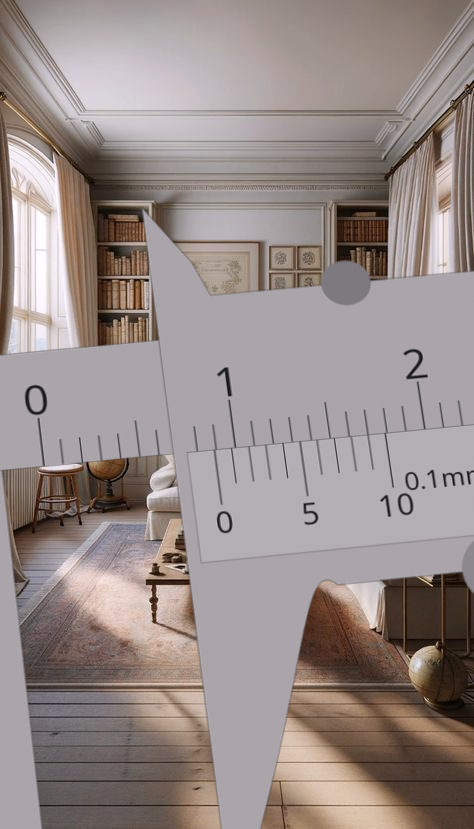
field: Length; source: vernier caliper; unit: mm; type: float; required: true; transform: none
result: 8.9 mm
